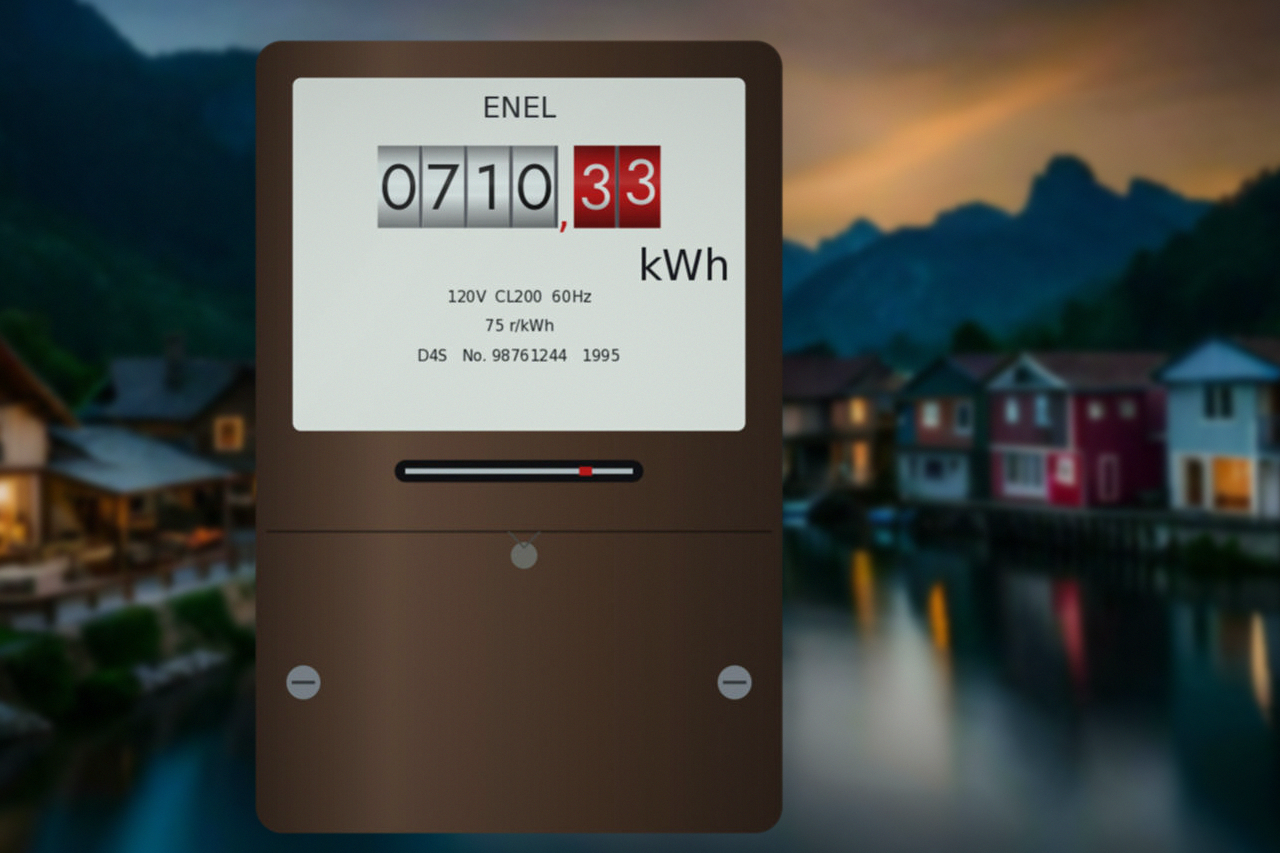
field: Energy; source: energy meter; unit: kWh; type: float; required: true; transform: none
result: 710.33 kWh
